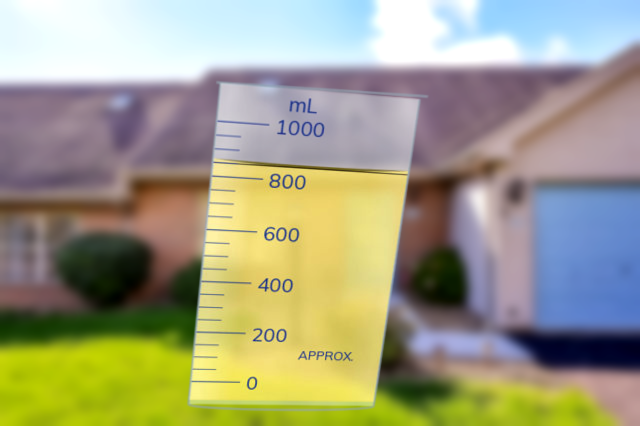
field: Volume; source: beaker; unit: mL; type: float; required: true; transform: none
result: 850 mL
